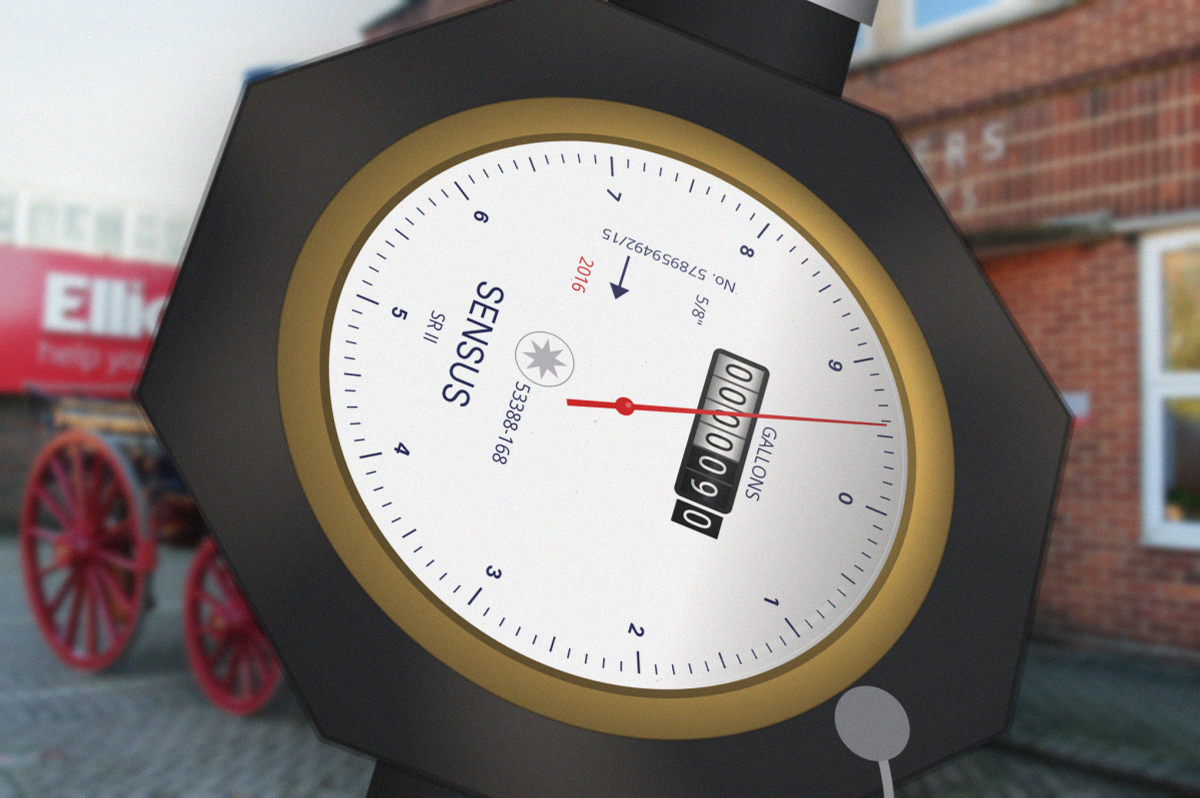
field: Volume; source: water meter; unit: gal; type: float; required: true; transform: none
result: 89.4 gal
